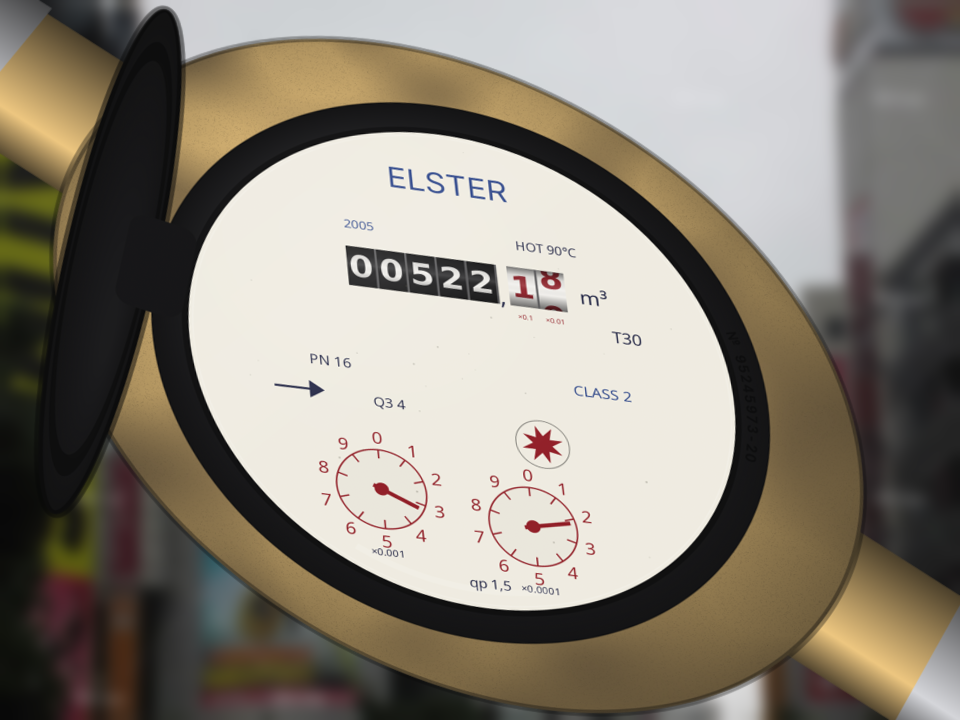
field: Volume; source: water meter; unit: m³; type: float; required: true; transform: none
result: 522.1832 m³
